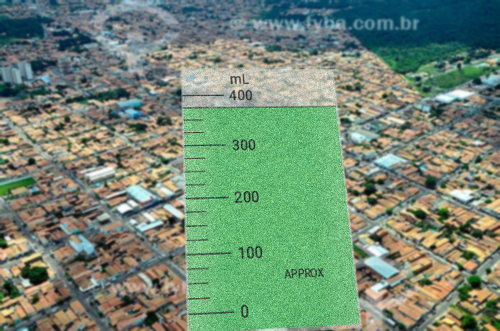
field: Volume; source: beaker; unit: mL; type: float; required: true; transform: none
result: 375 mL
